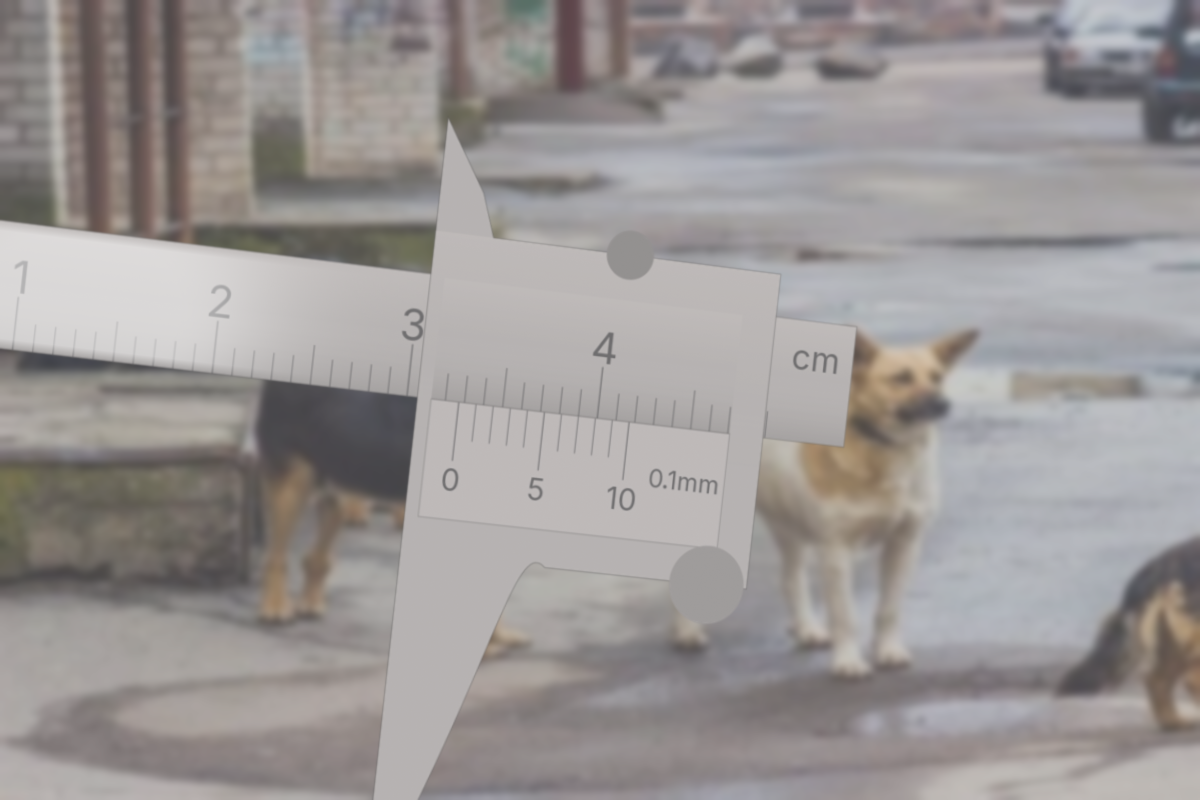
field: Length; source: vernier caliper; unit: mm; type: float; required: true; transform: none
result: 32.7 mm
